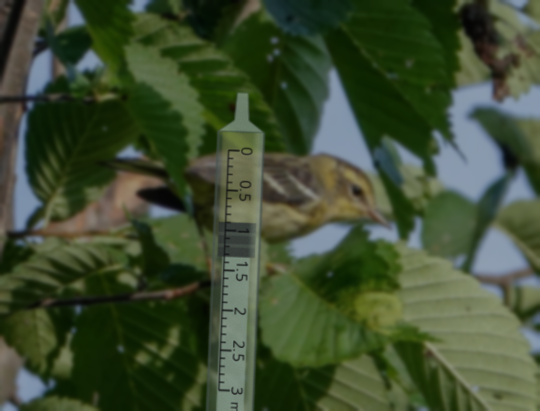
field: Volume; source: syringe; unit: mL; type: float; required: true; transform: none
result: 0.9 mL
